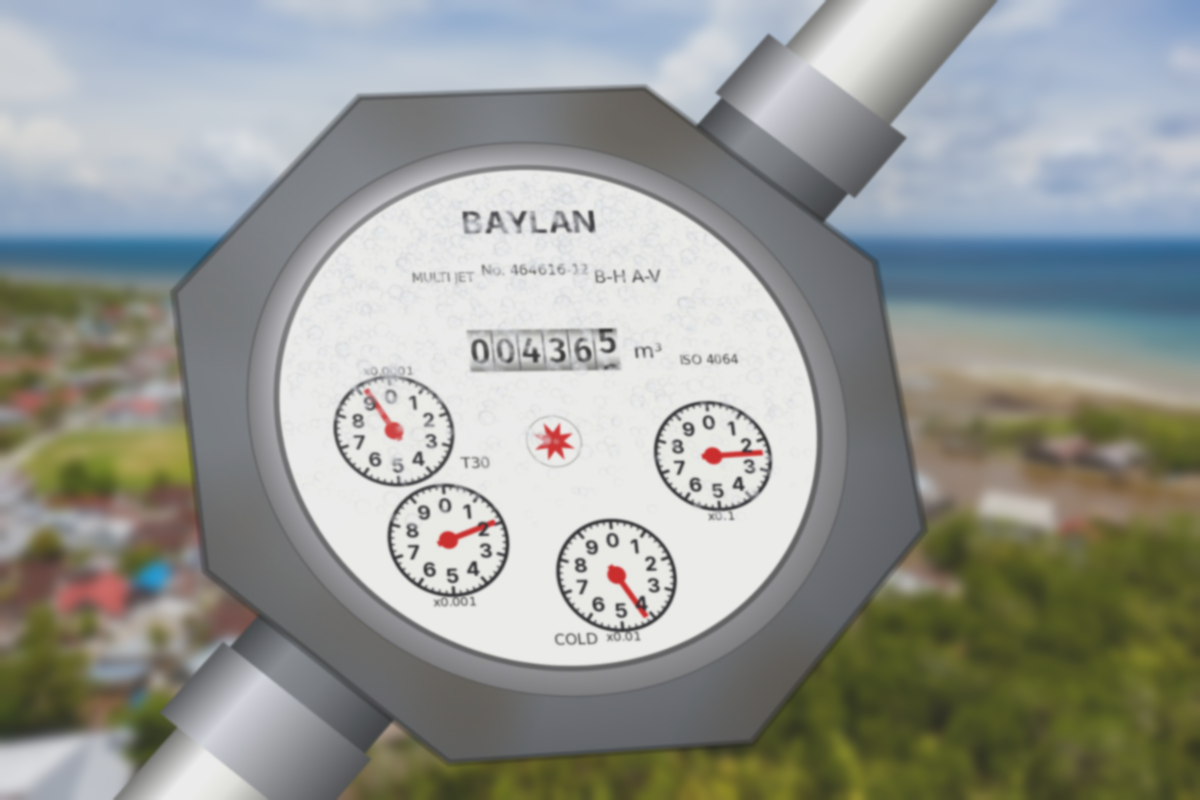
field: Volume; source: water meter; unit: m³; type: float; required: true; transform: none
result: 4365.2419 m³
